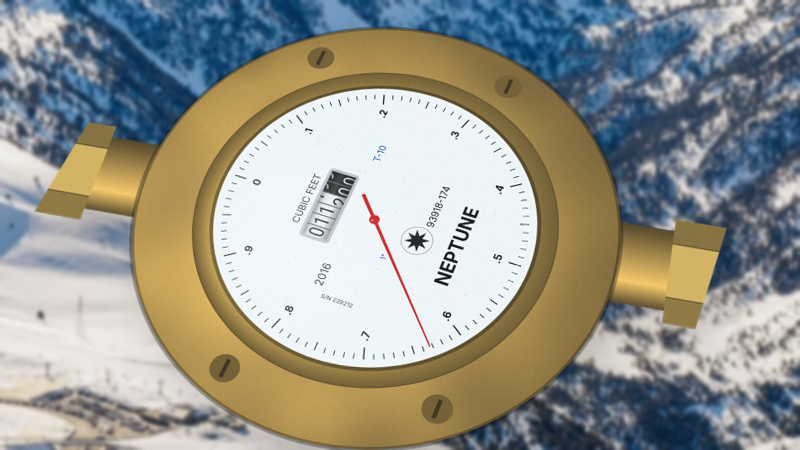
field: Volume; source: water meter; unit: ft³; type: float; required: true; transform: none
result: 11199.63 ft³
